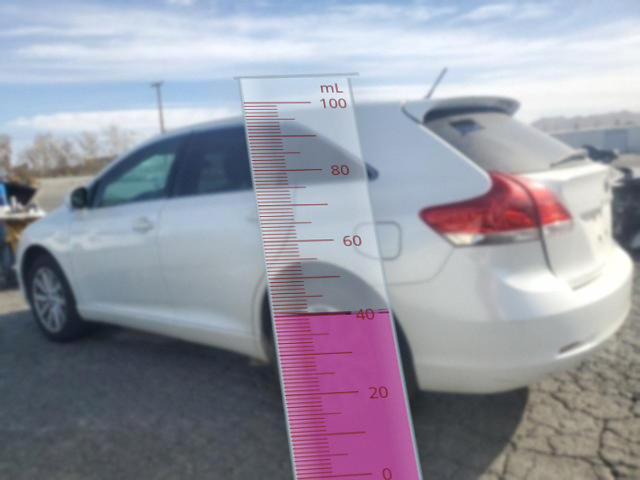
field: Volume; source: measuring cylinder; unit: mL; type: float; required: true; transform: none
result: 40 mL
